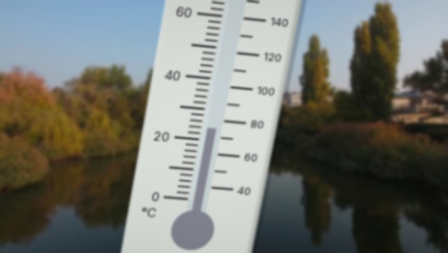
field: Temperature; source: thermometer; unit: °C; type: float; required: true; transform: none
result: 24 °C
